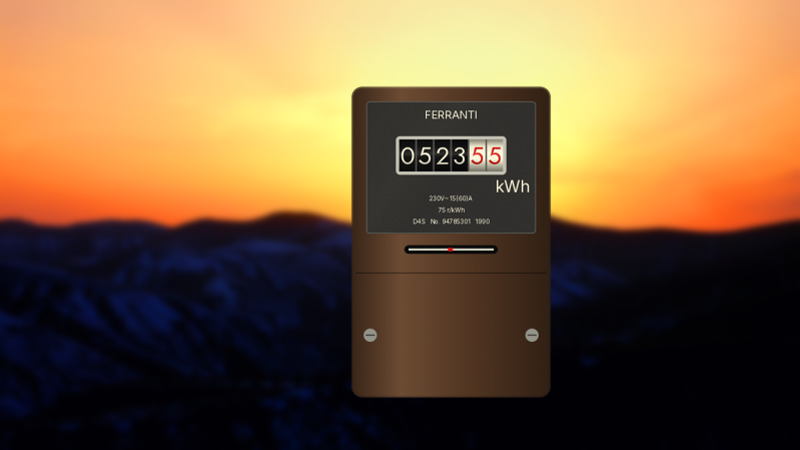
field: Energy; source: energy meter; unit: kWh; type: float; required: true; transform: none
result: 523.55 kWh
